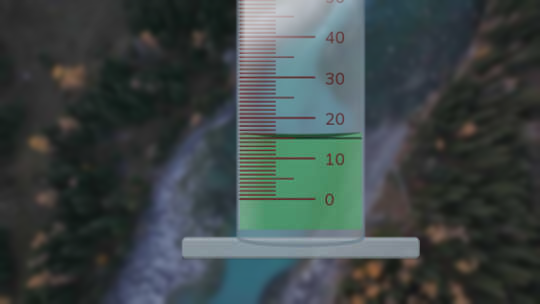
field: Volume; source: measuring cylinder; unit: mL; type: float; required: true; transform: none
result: 15 mL
